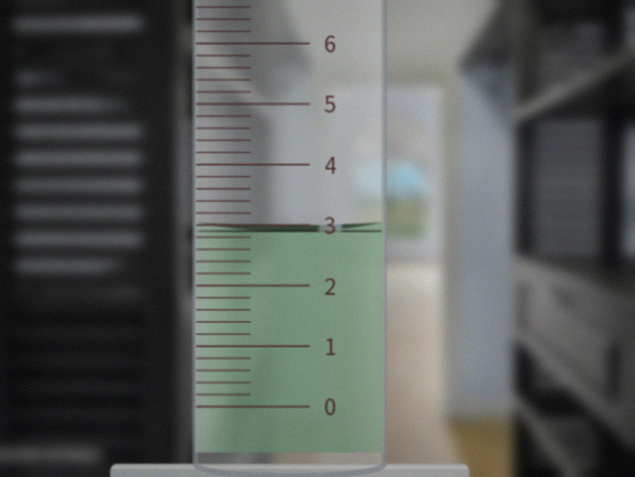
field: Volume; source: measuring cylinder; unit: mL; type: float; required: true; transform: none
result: 2.9 mL
